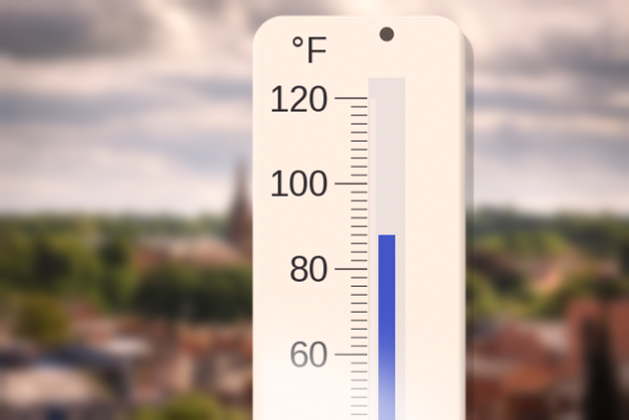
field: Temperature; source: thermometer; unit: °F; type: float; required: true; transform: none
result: 88 °F
